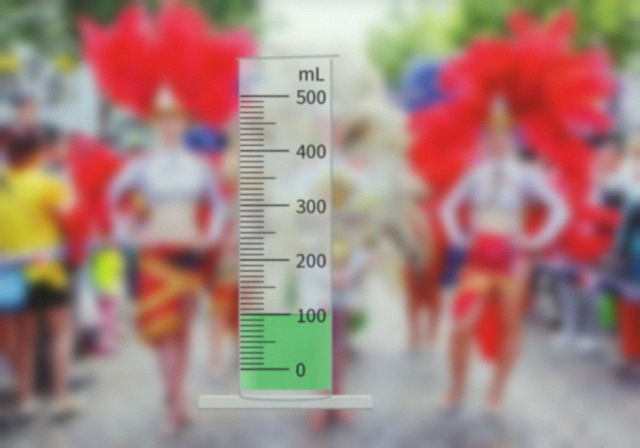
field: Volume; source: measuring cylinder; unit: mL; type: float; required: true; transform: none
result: 100 mL
